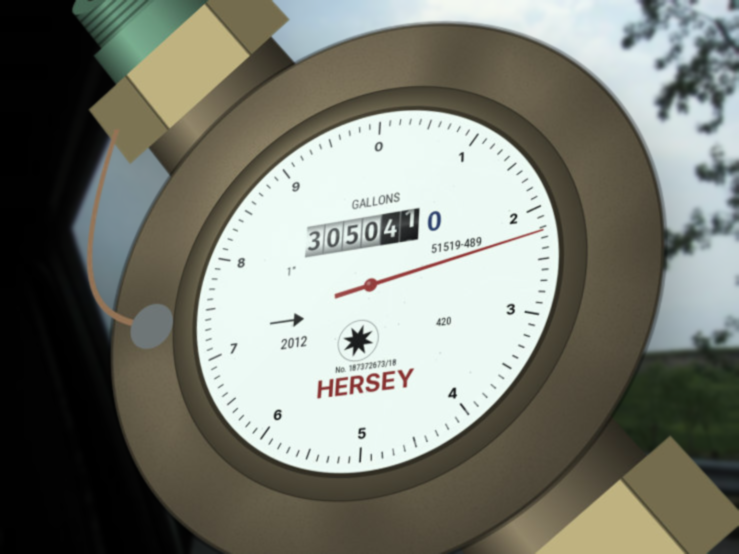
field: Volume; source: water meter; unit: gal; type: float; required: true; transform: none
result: 3050412.2 gal
